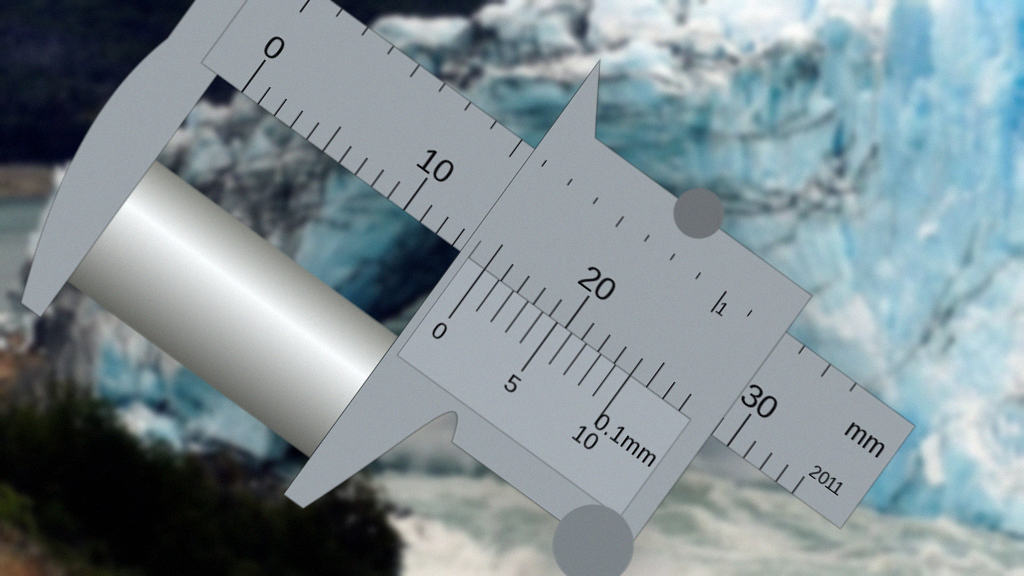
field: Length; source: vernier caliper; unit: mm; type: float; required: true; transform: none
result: 15.0 mm
